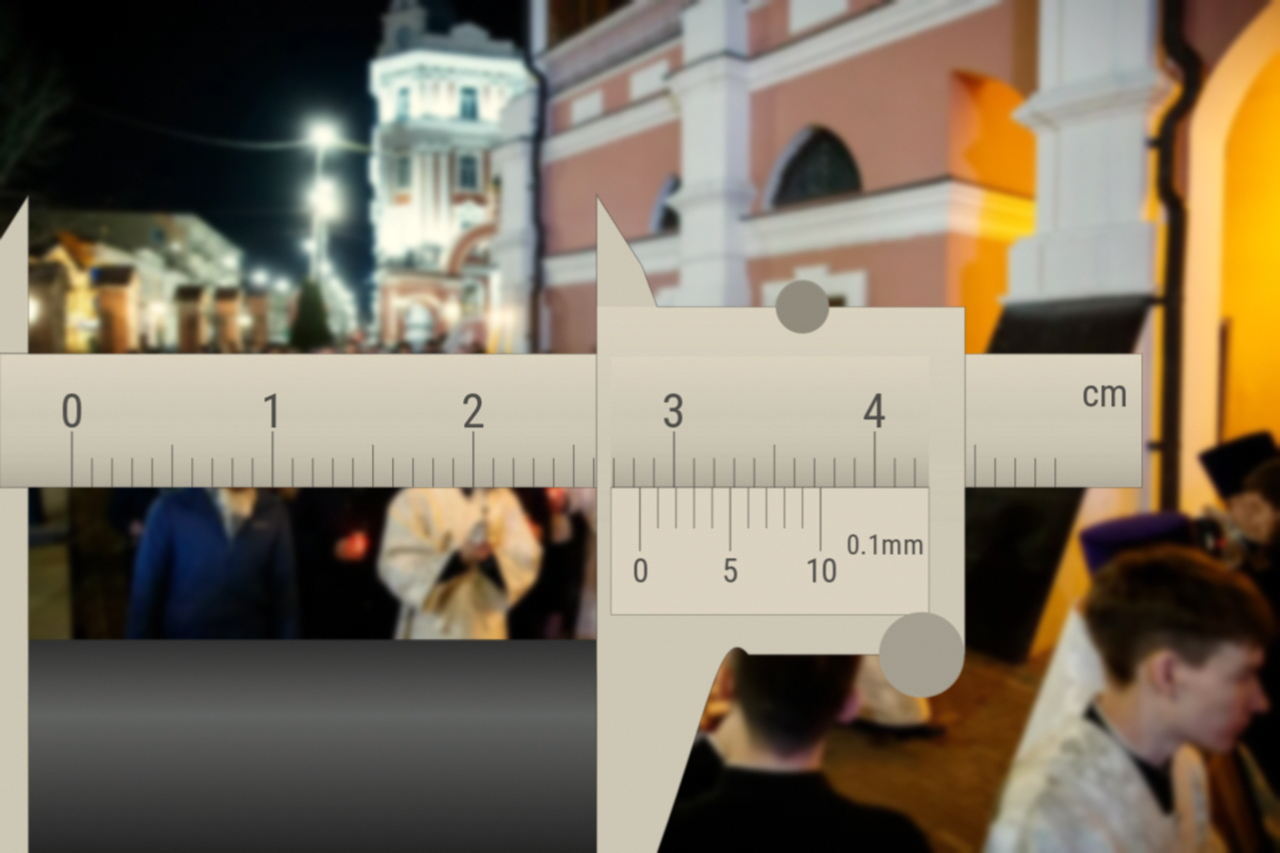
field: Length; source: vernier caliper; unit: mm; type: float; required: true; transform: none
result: 28.3 mm
